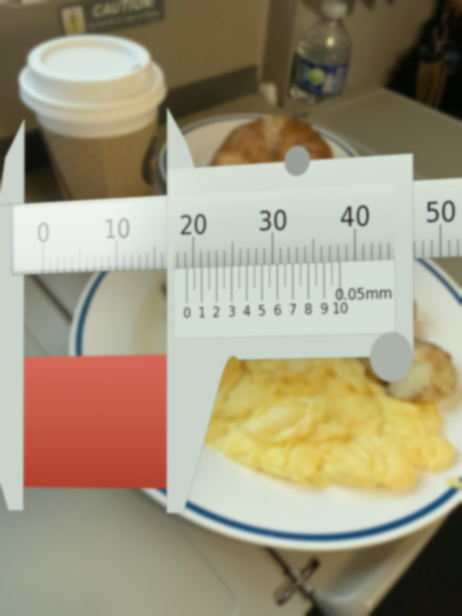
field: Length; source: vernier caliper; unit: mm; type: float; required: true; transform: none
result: 19.2 mm
